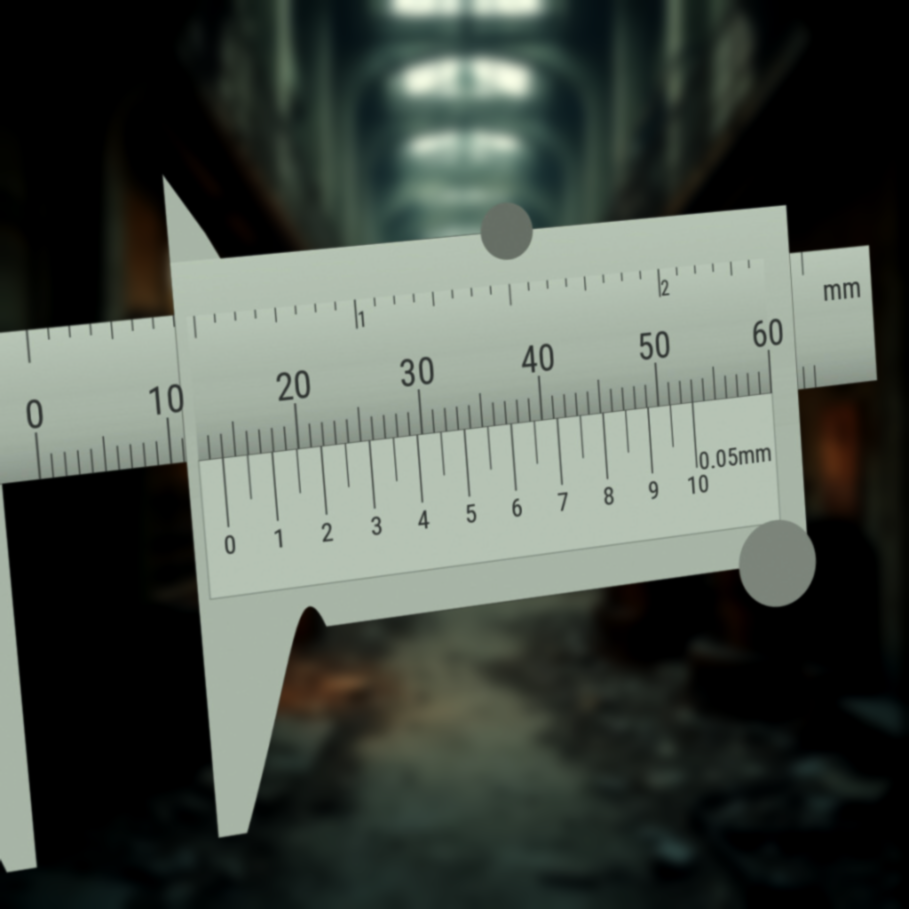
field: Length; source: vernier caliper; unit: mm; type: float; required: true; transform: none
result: 14.0 mm
